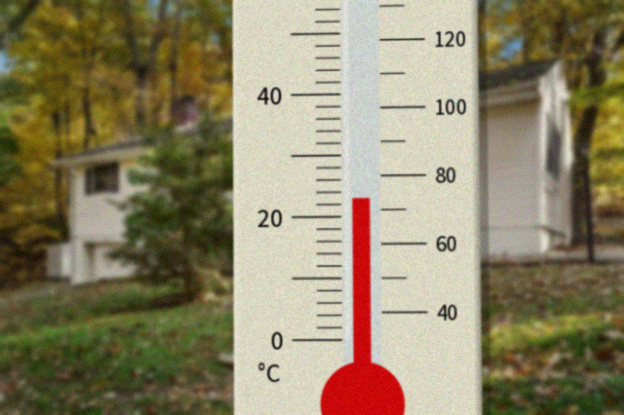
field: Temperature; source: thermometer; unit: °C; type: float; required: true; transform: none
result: 23 °C
